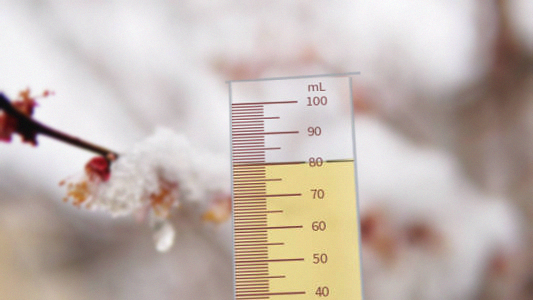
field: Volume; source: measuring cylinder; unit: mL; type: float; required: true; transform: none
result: 80 mL
